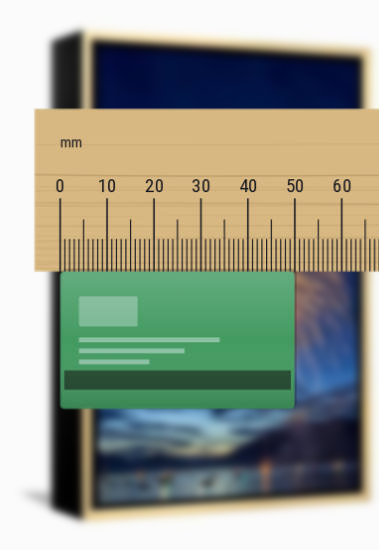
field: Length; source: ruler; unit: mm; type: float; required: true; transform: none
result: 50 mm
